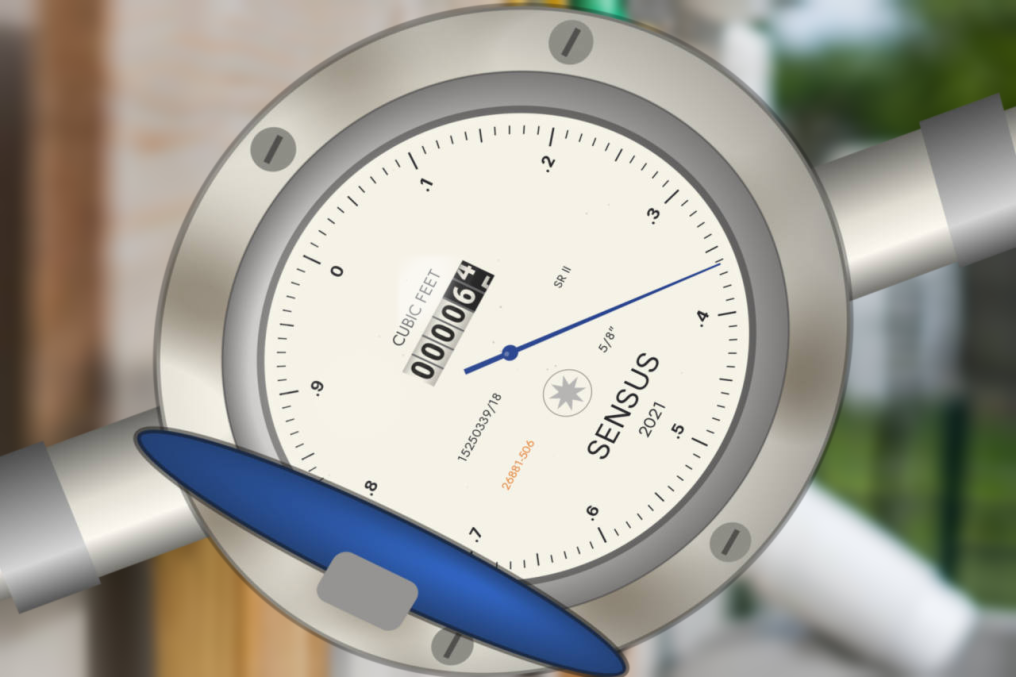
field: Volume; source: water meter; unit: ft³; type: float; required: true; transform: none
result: 64.36 ft³
